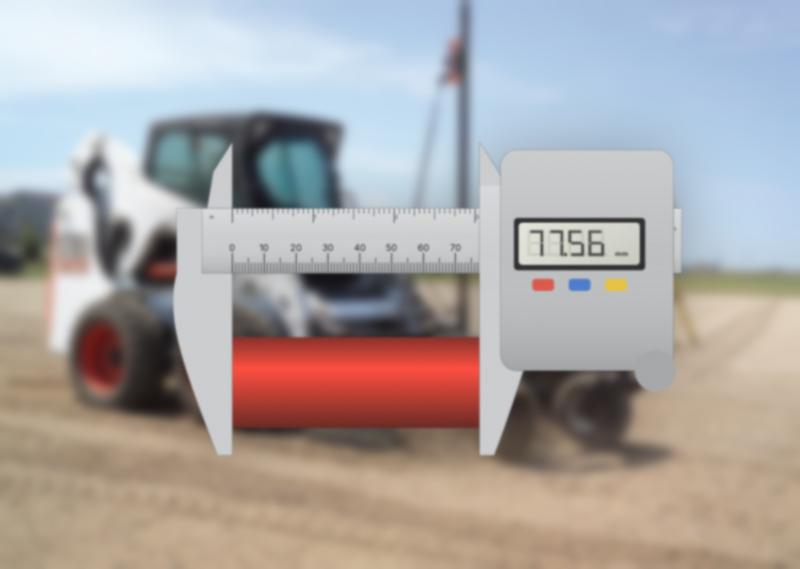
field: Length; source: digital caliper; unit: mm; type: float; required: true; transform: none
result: 77.56 mm
